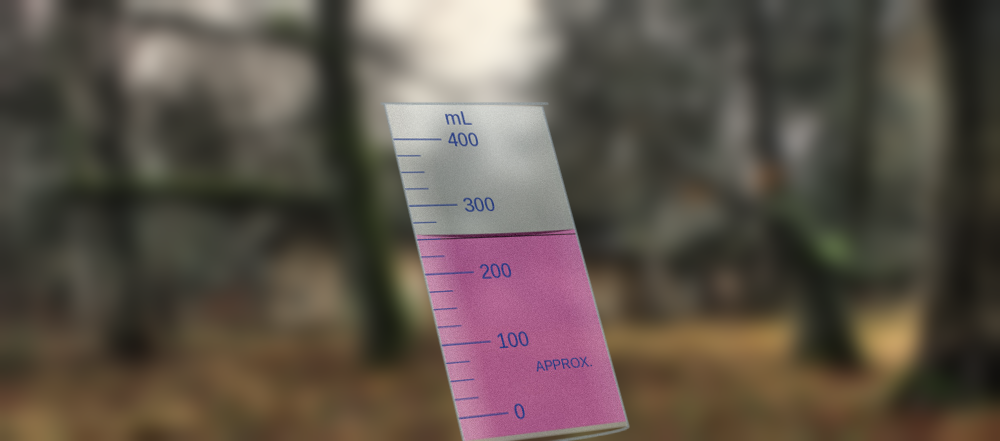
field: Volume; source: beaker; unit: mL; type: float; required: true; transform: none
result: 250 mL
